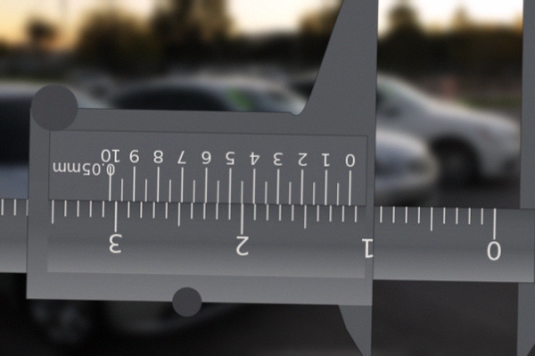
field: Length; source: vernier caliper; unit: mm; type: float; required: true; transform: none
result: 11.5 mm
